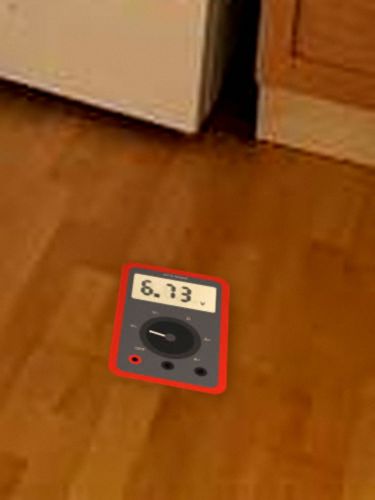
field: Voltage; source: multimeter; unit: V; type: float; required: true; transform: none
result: 6.73 V
